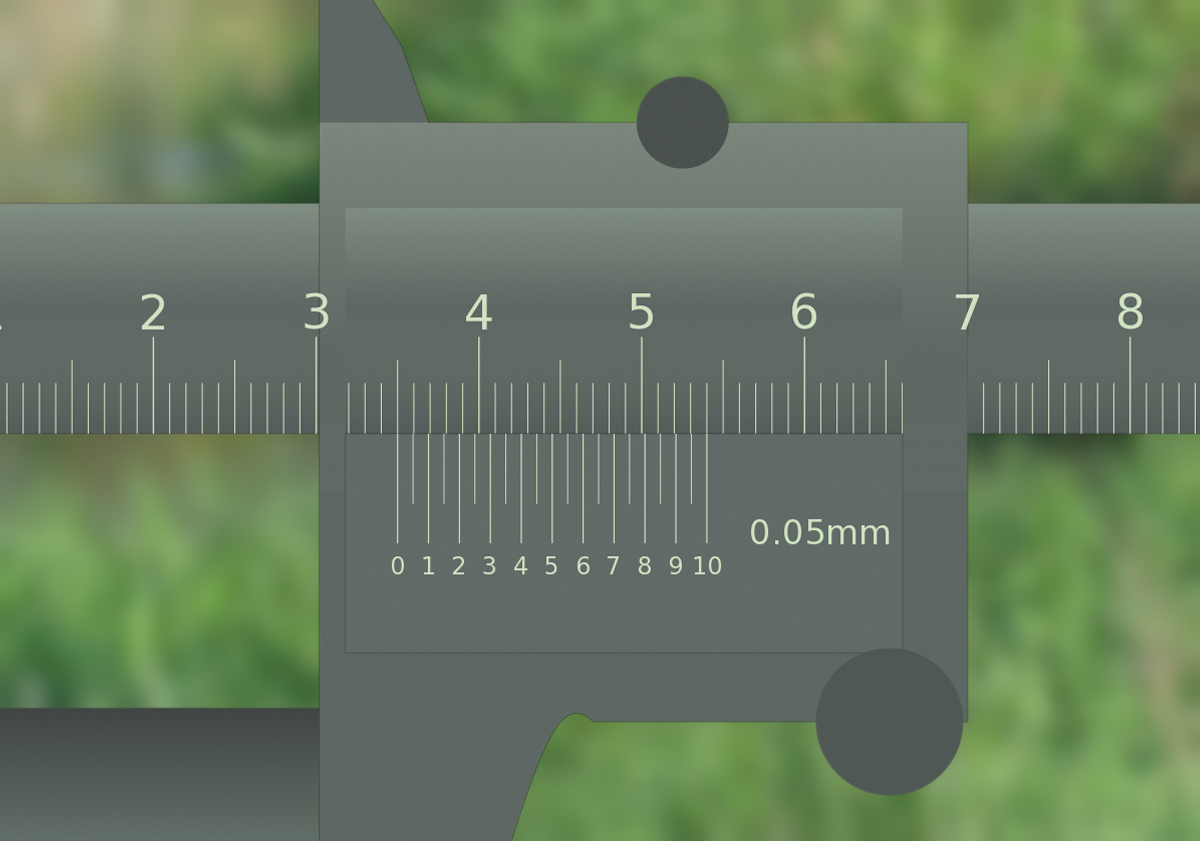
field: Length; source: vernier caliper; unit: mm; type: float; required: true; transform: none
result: 35.0 mm
